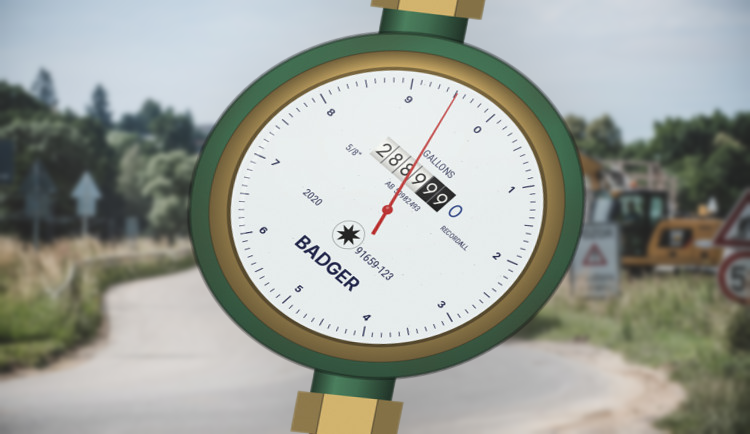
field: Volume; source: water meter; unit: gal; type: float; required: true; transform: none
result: 2889989.5 gal
